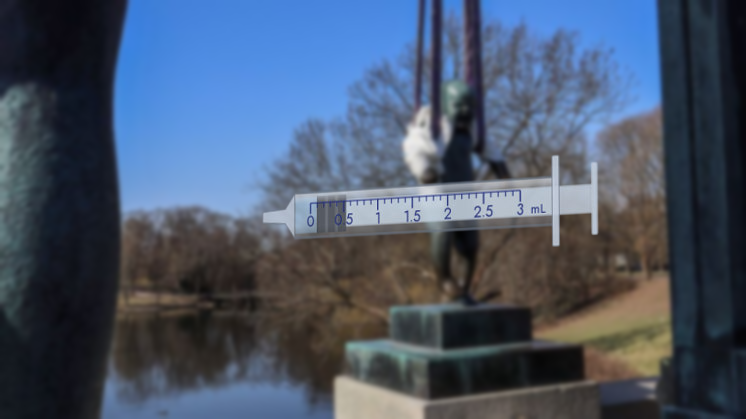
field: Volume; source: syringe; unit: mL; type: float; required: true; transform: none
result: 0.1 mL
